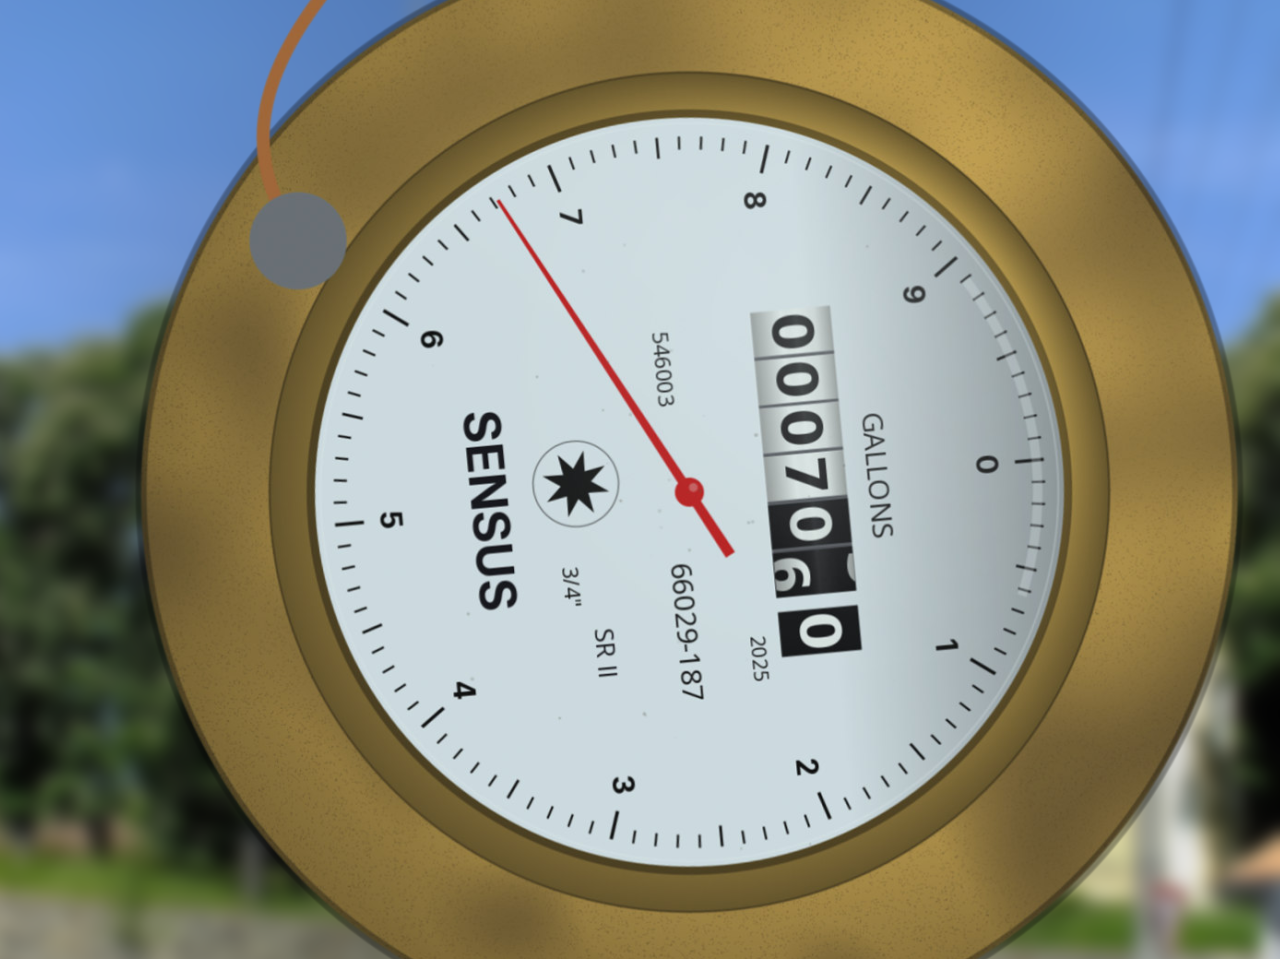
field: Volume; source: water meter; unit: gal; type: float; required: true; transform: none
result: 7056.7 gal
